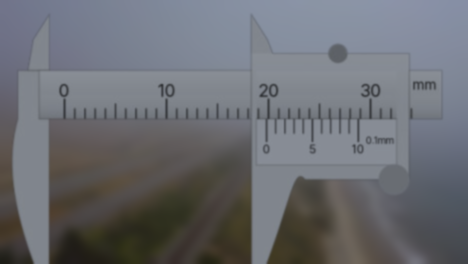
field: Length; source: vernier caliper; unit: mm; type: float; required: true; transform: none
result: 19.8 mm
